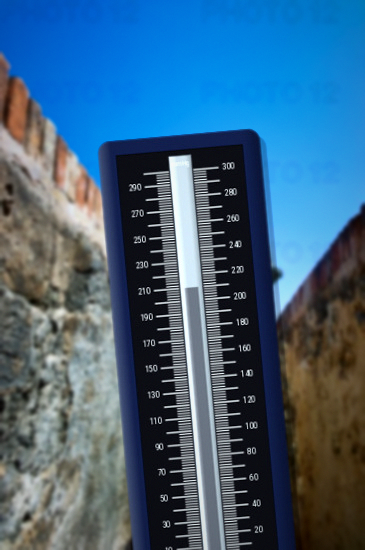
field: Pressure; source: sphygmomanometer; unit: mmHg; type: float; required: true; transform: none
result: 210 mmHg
